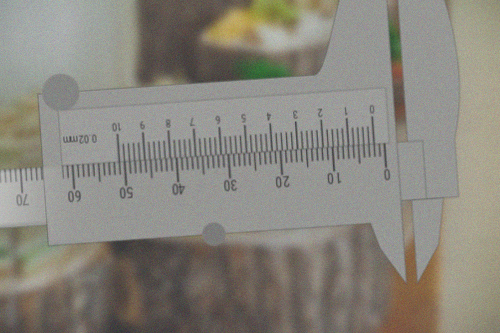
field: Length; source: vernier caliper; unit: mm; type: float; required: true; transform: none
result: 2.0 mm
